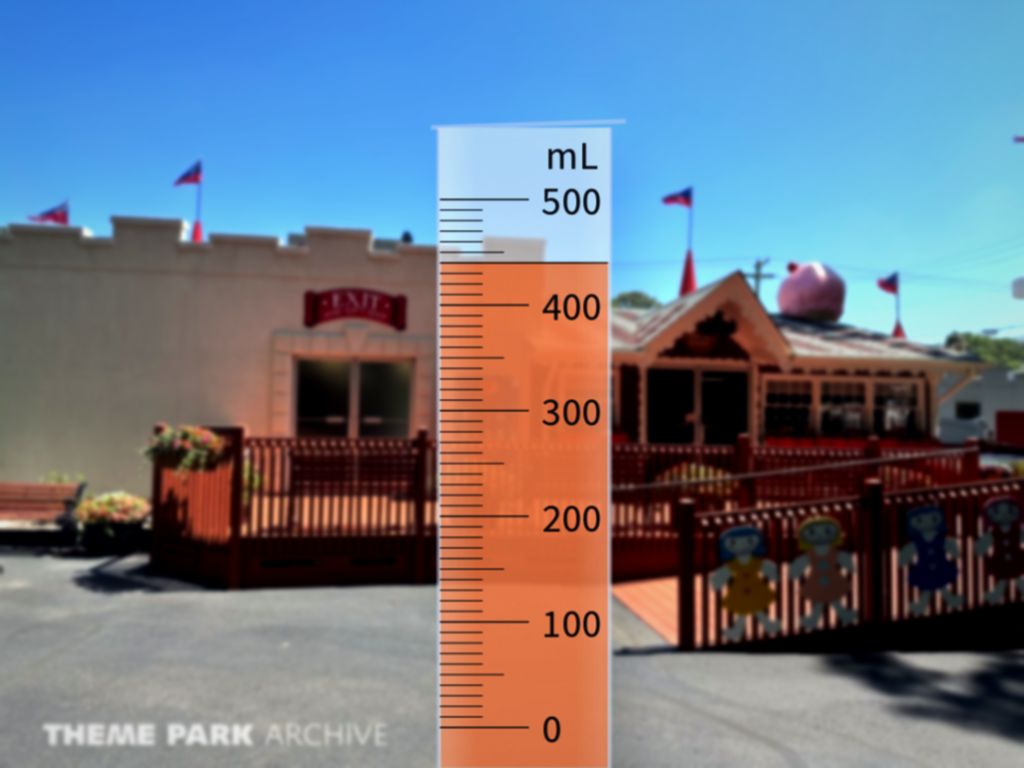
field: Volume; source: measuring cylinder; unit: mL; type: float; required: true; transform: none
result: 440 mL
